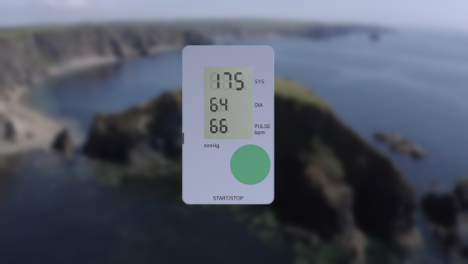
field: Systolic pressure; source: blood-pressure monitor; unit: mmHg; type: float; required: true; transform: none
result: 175 mmHg
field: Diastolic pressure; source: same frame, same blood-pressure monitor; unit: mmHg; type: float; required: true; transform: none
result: 64 mmHg
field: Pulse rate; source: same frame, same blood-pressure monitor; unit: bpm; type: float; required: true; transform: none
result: 66 bpm
